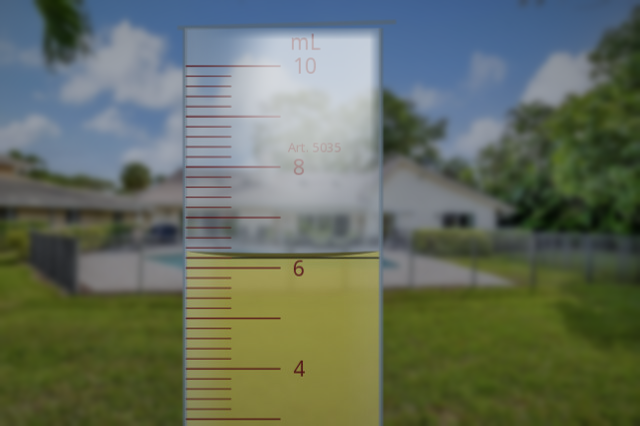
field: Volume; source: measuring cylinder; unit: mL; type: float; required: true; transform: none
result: 6.2 mL
